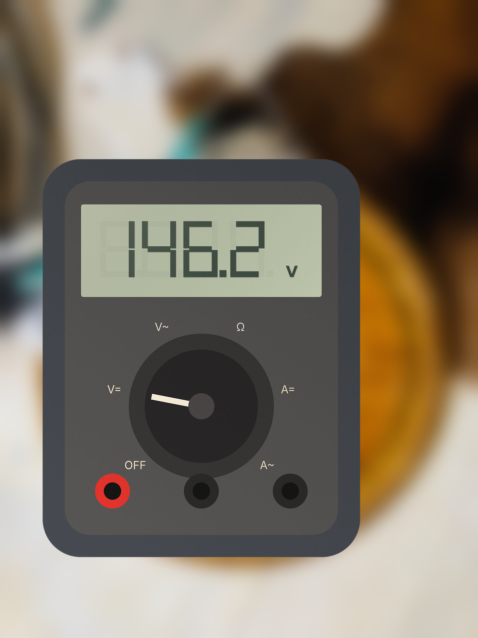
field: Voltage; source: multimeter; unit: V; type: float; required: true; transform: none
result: 146.2 V
